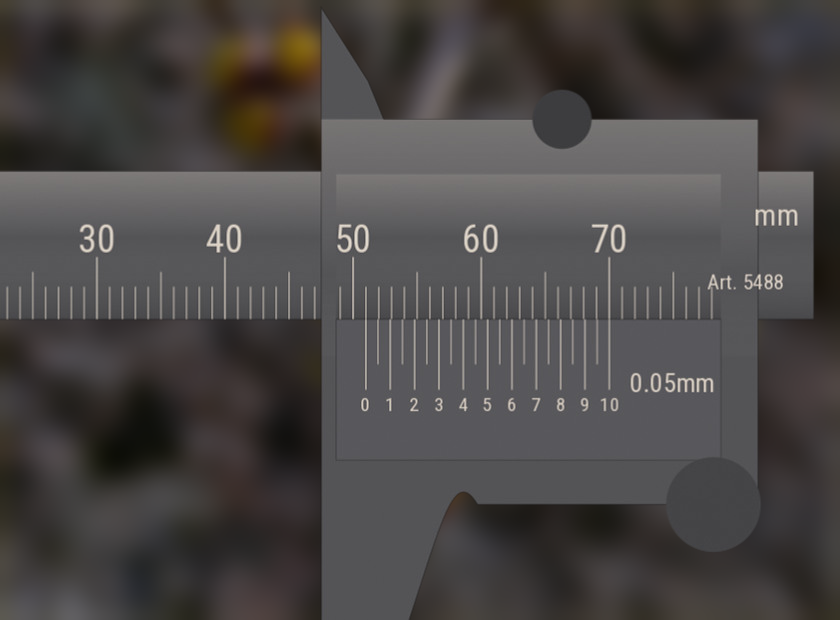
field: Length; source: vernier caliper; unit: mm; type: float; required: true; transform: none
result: 51.0 mm
